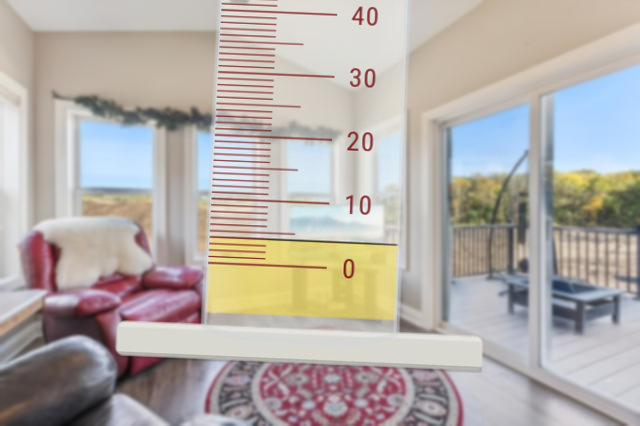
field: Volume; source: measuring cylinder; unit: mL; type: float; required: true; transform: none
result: 4 mL
